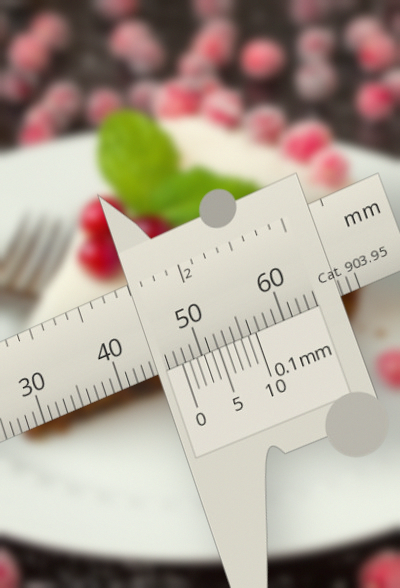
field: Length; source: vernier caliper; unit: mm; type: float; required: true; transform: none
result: 47.6 mm
